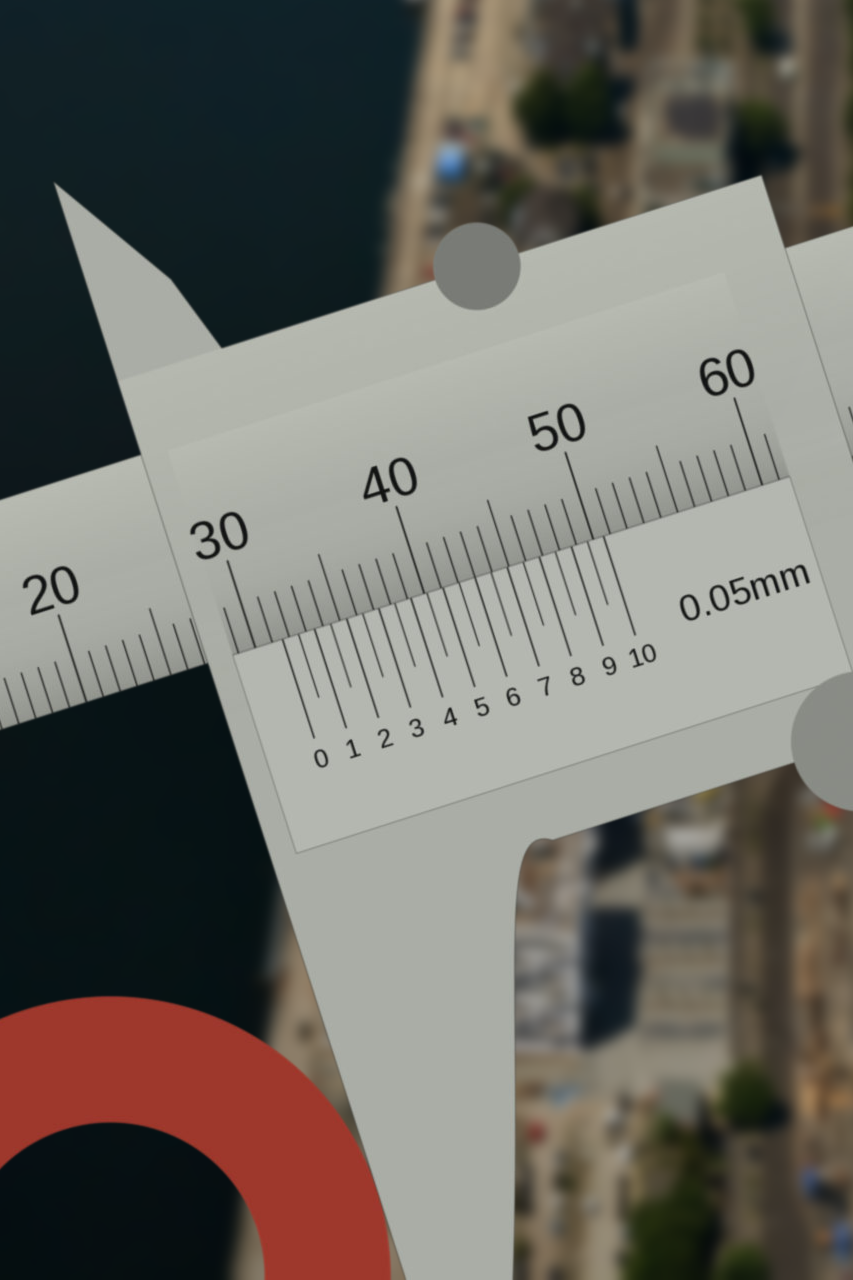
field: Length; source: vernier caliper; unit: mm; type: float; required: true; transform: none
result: 31.6 mm
